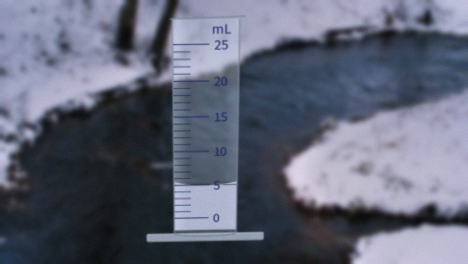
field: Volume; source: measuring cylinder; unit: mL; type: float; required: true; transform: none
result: 5 mL
